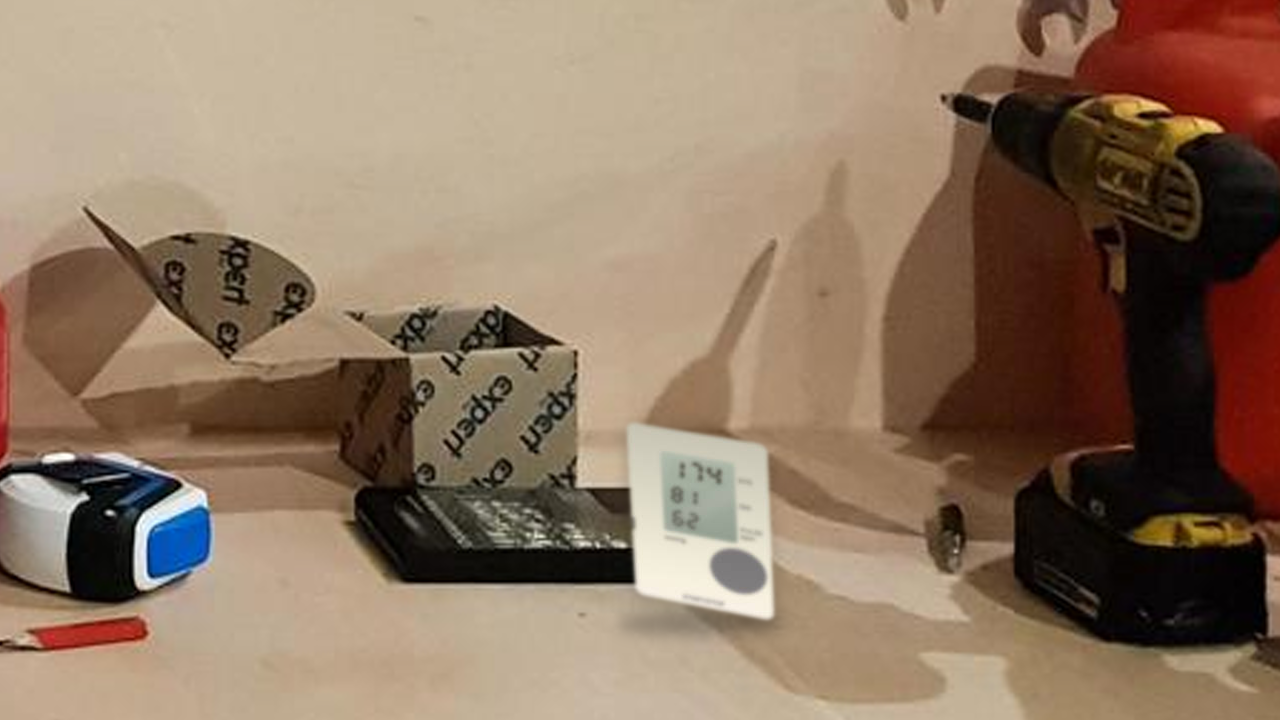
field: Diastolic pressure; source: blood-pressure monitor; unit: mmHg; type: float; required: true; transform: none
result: 81 mmHg
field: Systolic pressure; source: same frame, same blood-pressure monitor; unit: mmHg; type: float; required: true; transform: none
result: 174 mmHg
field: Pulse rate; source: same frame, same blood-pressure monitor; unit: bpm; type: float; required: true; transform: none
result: 62 bpm
